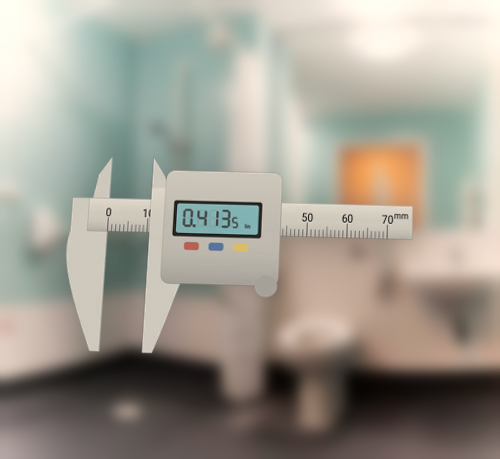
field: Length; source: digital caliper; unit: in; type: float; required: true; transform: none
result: 0.4135 in
